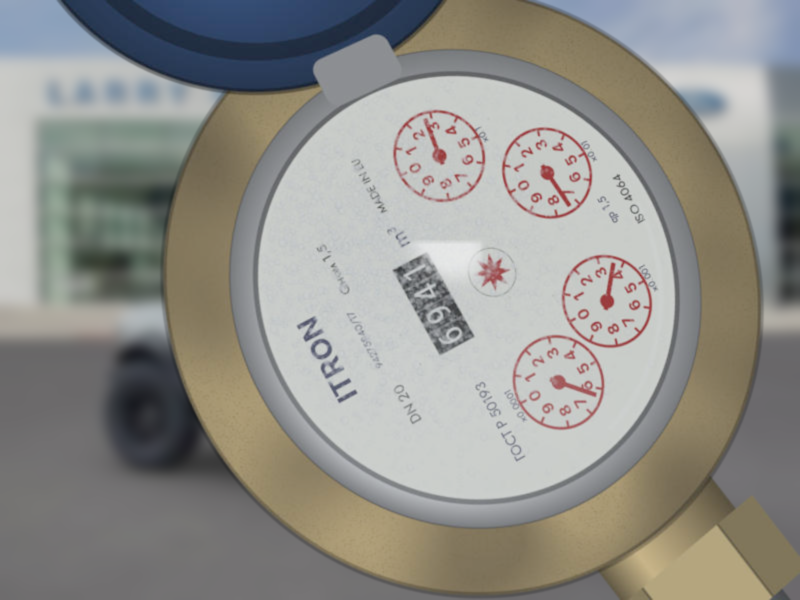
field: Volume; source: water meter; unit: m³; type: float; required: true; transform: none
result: 6941.2736 m³
